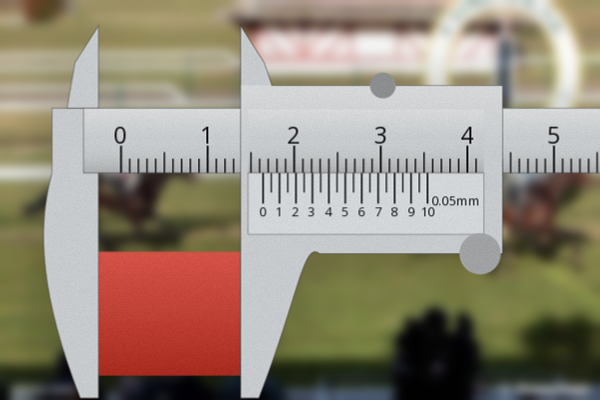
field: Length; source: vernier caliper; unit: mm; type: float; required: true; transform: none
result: 16.4 mm
